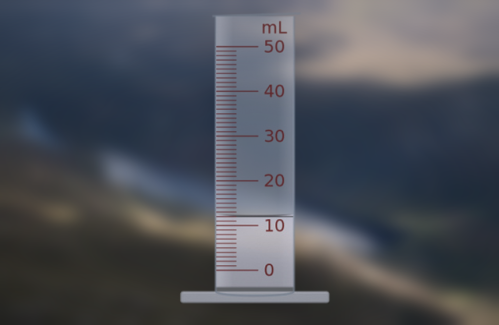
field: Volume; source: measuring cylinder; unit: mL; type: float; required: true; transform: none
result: 12 mL
